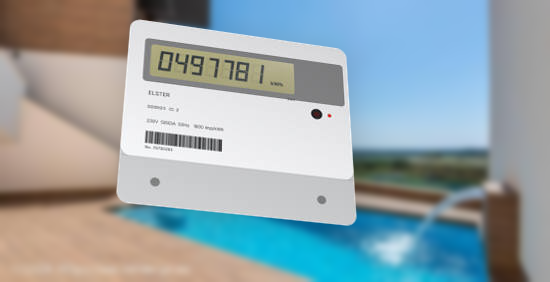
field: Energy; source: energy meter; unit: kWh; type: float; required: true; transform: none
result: 497781 kWh
